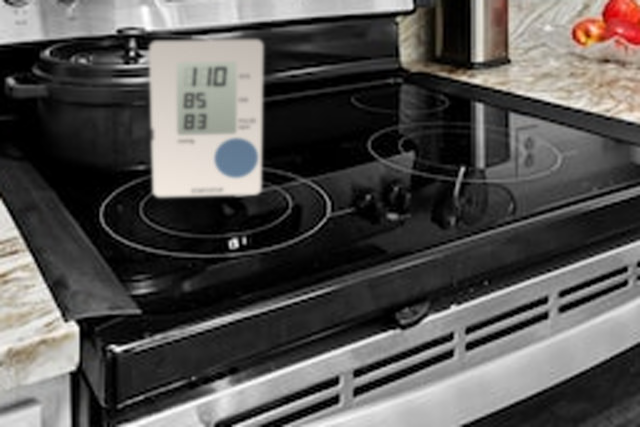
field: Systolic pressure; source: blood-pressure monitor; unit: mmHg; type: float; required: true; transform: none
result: 110 mmHg
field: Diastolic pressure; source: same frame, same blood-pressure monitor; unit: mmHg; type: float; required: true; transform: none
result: 85 mmHg
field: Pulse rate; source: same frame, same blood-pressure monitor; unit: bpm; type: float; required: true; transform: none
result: 83 bpm
